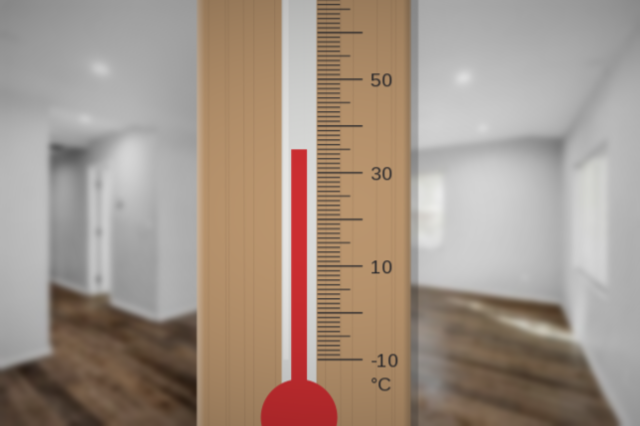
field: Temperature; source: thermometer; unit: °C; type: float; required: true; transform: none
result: 35 °C
